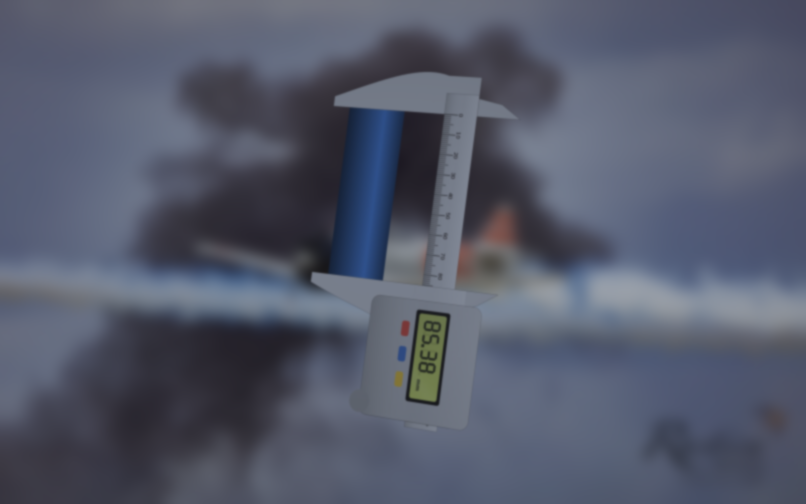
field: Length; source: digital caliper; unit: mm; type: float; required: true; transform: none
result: 85.38 mm
